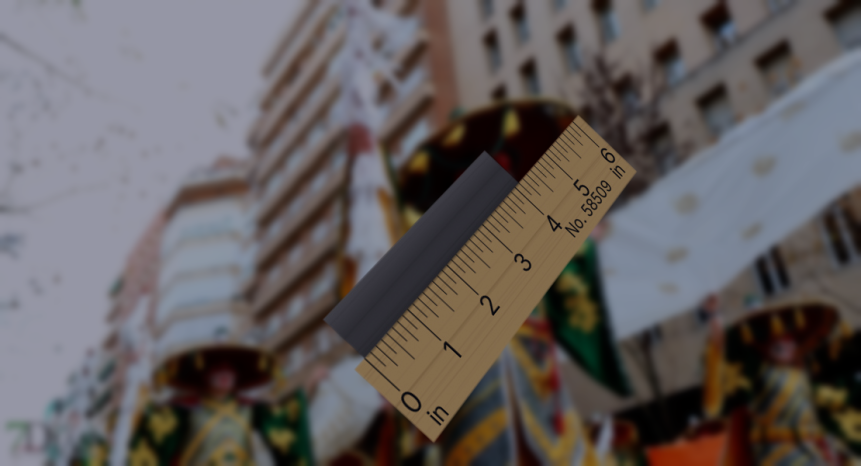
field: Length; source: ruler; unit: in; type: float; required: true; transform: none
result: 4.125 in
